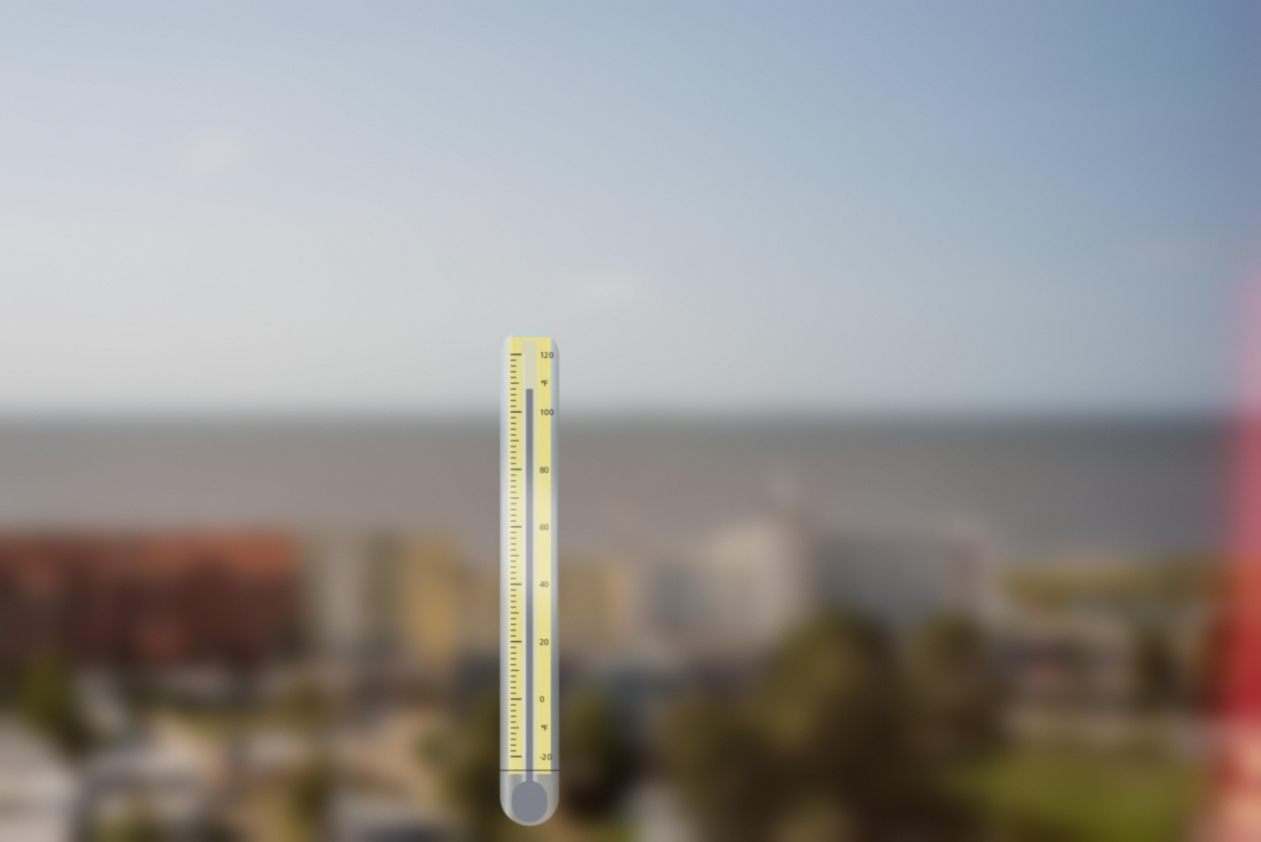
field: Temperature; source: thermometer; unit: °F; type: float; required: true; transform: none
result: 108 °F
